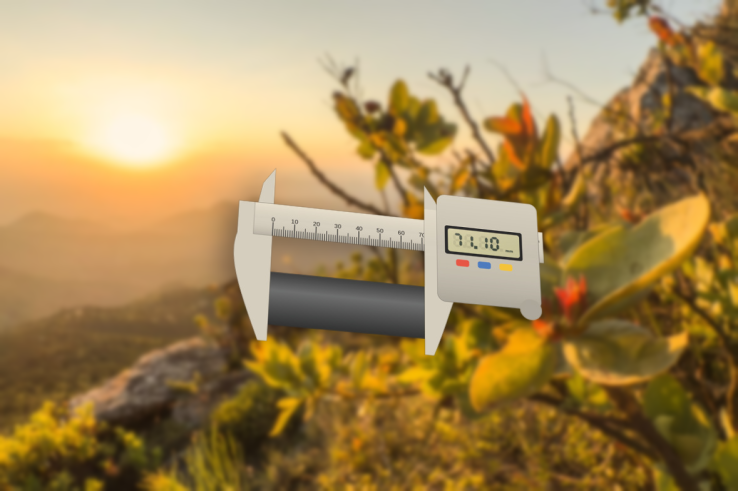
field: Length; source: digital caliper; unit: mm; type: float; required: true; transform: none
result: 71.10 mm
